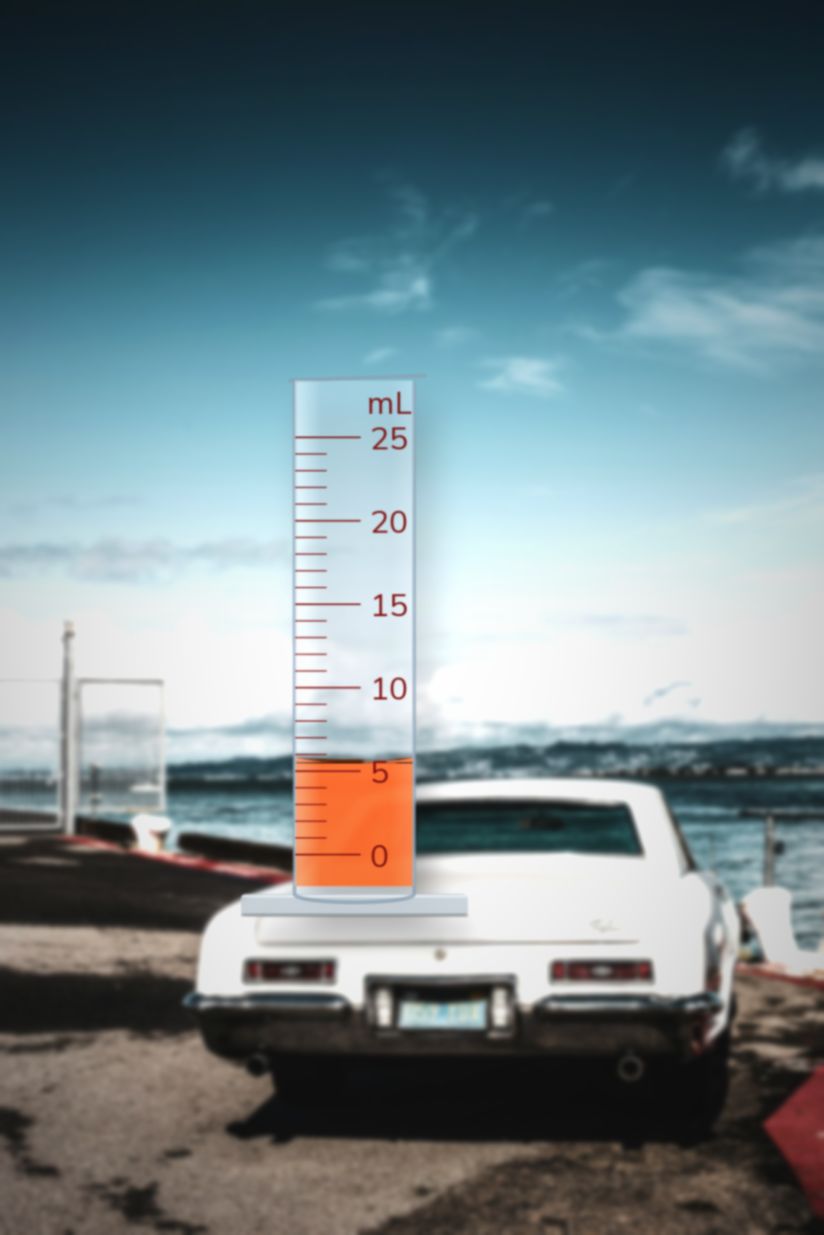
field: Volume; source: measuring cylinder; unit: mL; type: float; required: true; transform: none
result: 5.5 mL
